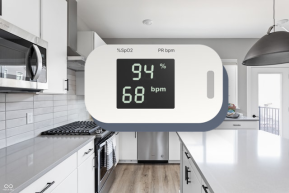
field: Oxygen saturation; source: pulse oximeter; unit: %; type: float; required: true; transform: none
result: 94 %
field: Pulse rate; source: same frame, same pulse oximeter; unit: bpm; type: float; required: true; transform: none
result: 68 bpm
